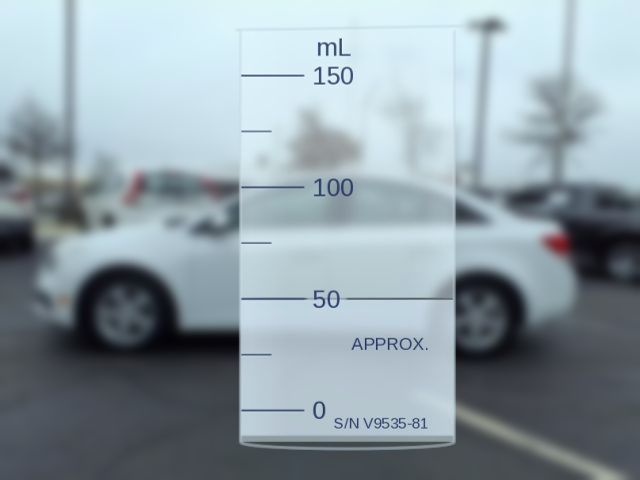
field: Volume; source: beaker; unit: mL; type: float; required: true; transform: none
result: 50 mL
